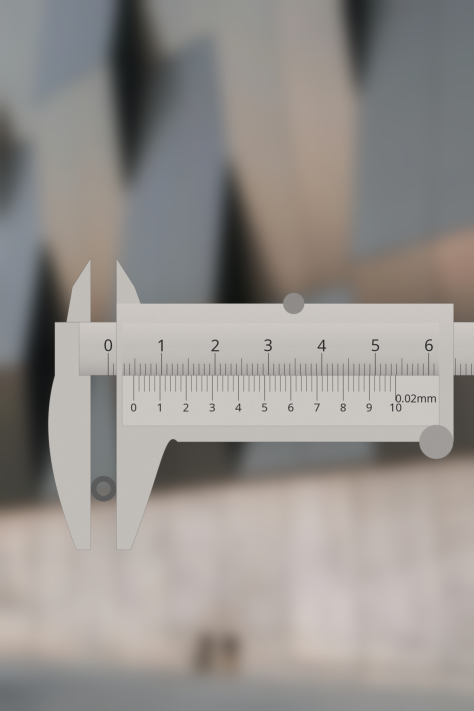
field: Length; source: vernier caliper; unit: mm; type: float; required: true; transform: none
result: 4.8 mm
